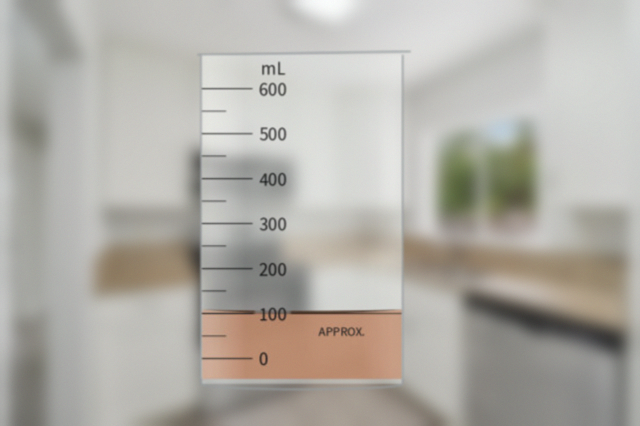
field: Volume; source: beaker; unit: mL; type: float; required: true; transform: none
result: 100 mL
